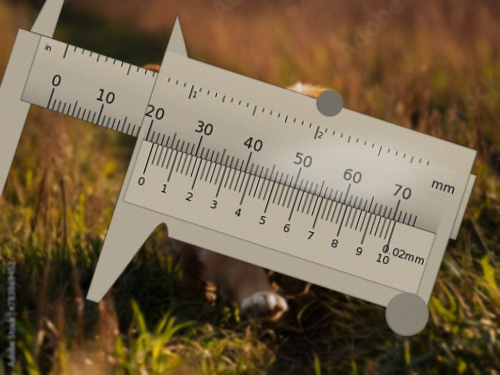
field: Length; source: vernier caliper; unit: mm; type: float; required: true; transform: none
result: 21.5 mm
